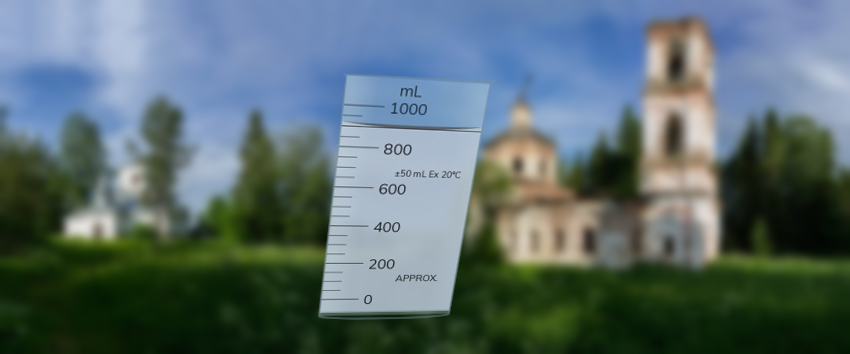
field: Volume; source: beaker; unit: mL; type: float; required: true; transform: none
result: 900 mL
